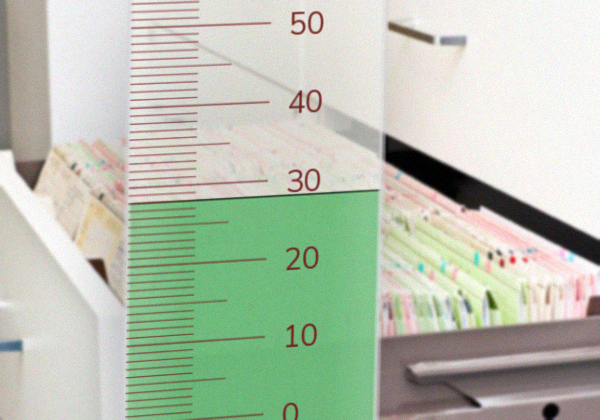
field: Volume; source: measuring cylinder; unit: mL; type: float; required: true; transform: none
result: 28 mL
